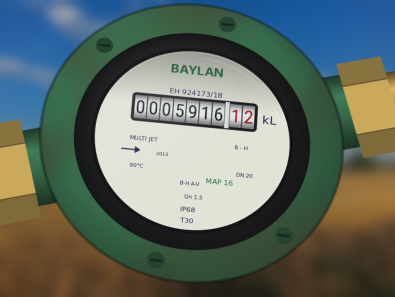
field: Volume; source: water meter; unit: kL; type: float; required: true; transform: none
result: 5916.12 kL
